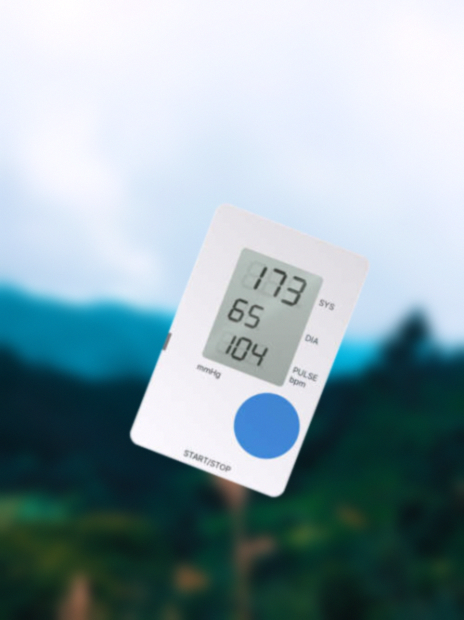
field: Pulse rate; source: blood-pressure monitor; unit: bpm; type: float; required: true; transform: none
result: 104 bpm
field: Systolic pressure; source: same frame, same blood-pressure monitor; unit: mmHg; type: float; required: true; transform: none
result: 173 mmHg
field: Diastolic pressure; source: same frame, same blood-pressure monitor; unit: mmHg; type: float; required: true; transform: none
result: 65 mmHg
